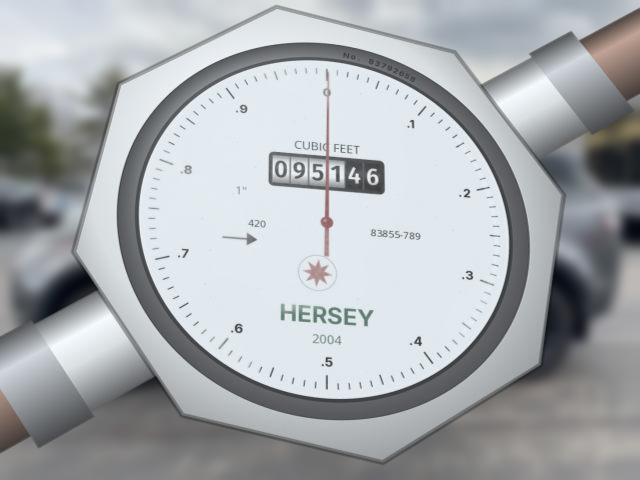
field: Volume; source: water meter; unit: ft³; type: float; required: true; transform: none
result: 95146.00 ft³
